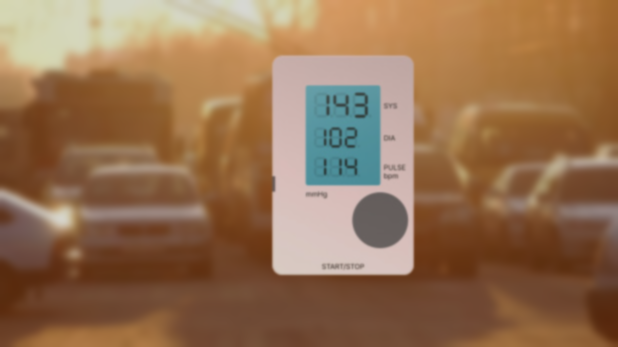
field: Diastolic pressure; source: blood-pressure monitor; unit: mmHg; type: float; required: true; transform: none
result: 102 mmHg
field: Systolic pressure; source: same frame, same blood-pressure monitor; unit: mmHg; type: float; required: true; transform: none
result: 143 mmHg
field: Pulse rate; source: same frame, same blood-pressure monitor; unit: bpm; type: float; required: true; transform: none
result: 114 bpm
